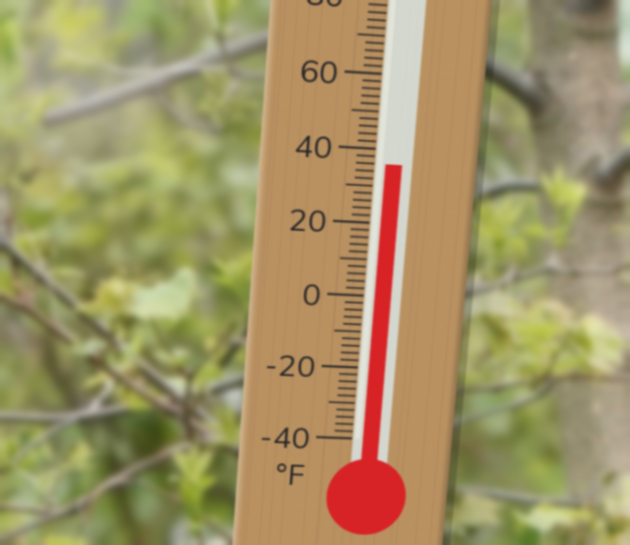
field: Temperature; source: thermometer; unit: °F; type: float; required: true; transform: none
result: 36 °F
